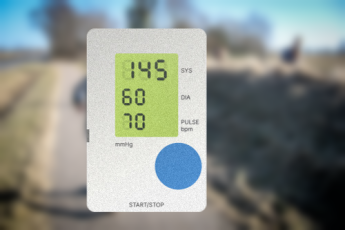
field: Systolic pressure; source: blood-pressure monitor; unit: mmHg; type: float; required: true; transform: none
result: 145 mmHg
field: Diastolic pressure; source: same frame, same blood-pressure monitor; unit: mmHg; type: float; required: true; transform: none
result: 60 mmHg
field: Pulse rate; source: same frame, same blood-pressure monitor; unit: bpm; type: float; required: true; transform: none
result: 70 bpm
